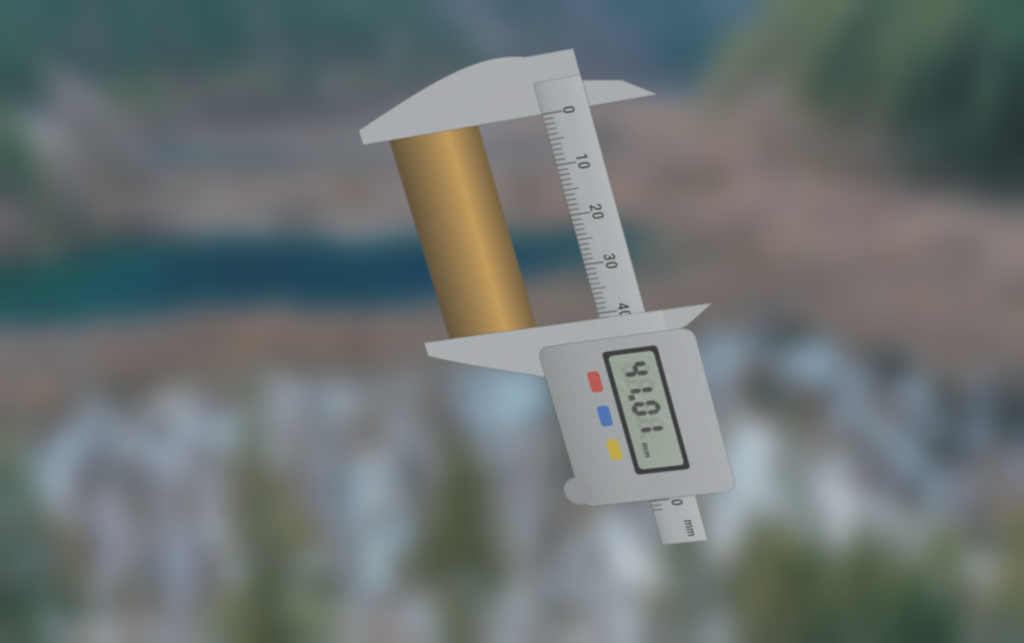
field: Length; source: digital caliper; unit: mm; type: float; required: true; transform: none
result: 41.01 mm
